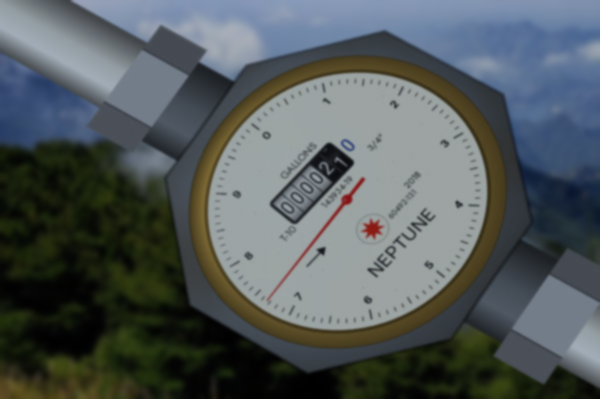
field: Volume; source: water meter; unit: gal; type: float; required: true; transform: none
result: 207.3 gal
